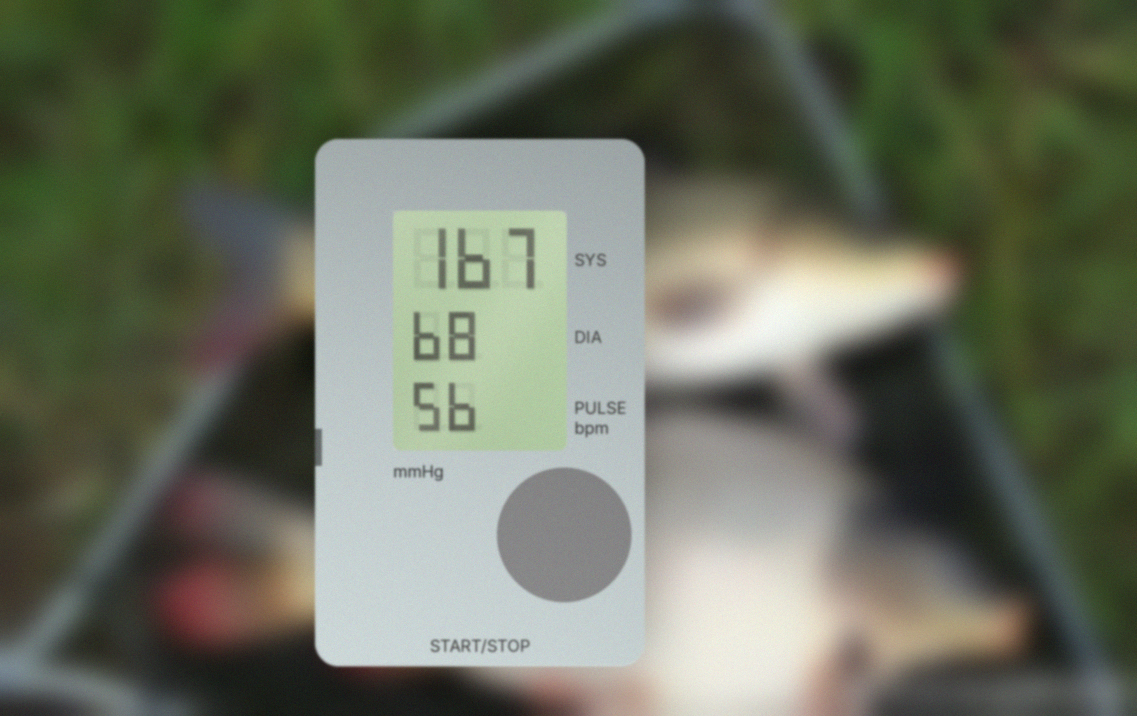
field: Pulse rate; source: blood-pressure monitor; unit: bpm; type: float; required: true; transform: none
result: 56 bpm
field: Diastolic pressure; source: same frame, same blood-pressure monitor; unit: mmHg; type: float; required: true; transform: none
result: 68 mmHg
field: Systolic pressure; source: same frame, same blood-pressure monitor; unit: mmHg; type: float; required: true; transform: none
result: 167 mmHg
